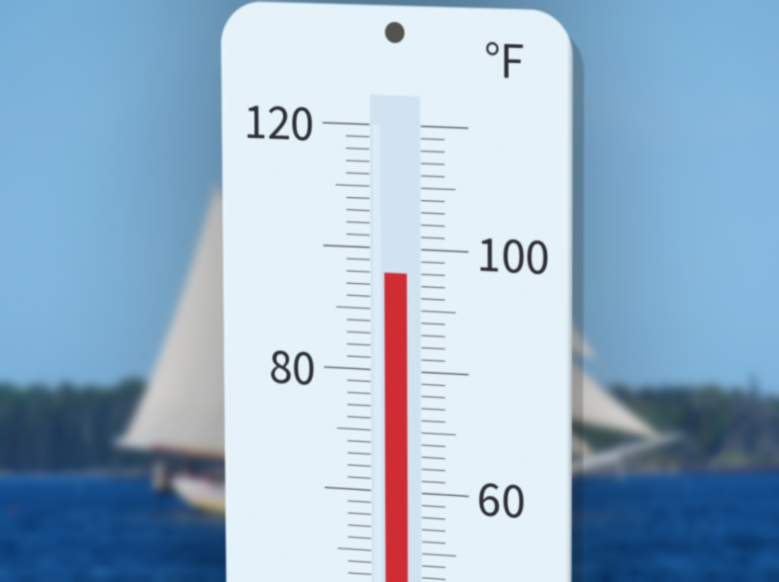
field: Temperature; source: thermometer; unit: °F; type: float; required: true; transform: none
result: 96 °F
